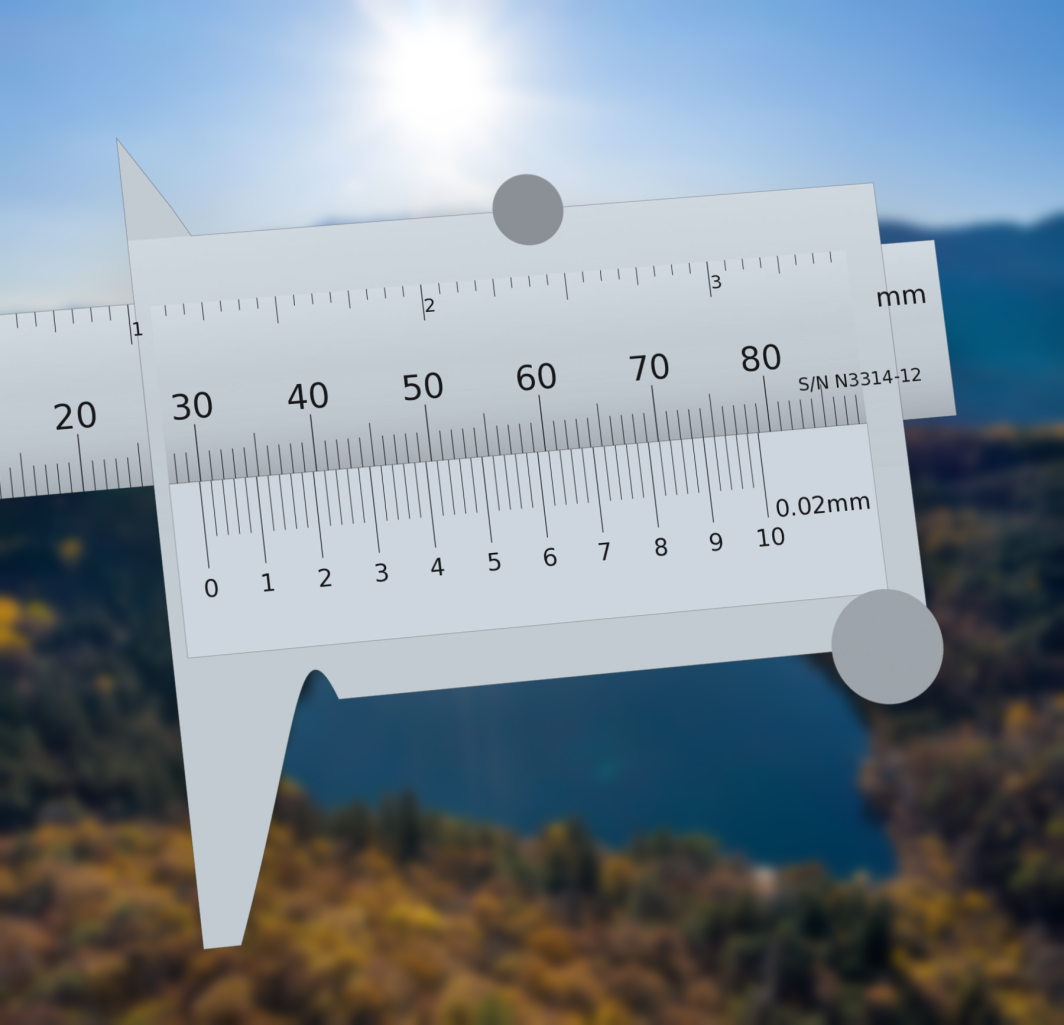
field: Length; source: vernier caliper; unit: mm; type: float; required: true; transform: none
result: 29.9 mm
